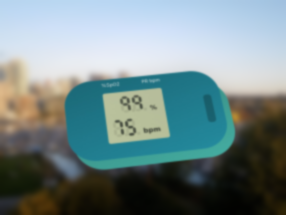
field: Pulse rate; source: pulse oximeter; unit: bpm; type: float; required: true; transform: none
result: 75 bpm
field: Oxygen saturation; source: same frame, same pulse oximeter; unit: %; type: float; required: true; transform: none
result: 99 %
